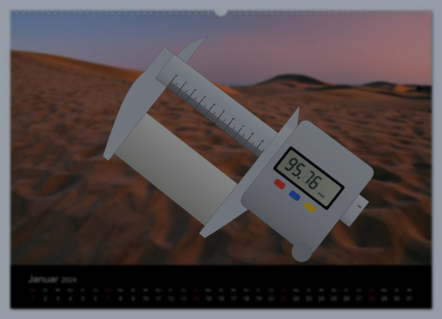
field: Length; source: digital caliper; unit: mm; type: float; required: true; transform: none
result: 95.76 mm
